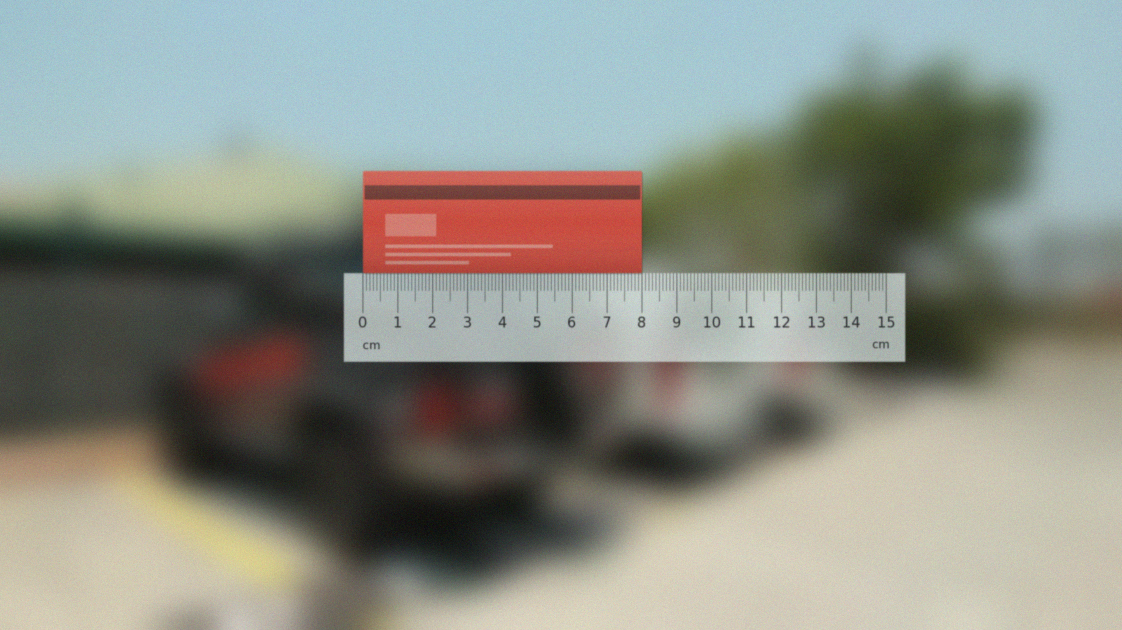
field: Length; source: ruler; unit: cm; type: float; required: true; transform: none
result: 8 cm
